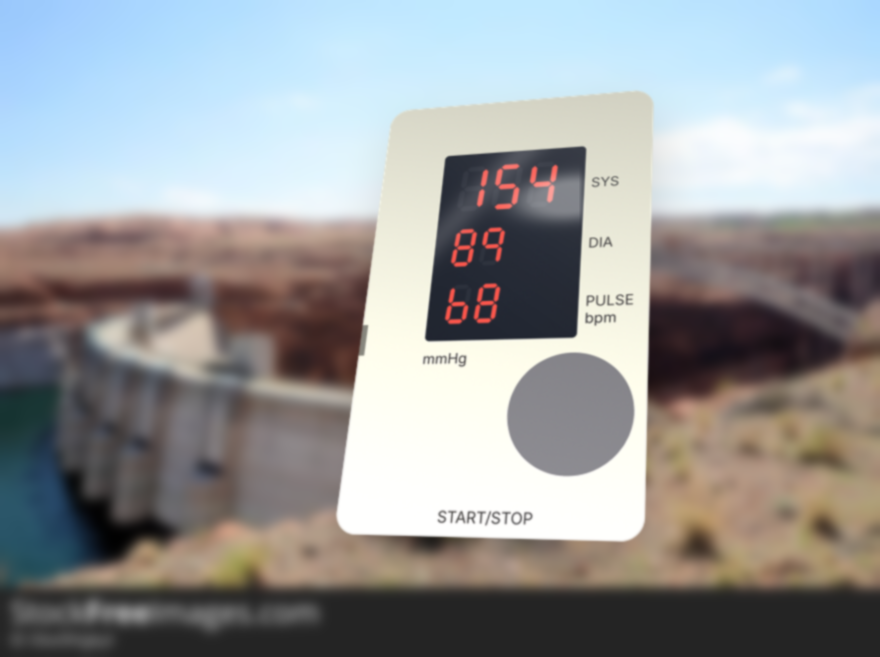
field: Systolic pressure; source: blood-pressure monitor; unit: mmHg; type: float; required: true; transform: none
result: 154 mmHg
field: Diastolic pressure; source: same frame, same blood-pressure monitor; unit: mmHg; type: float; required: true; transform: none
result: 89 mmHg
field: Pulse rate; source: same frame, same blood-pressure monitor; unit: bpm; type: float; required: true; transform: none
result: 68 bpm
